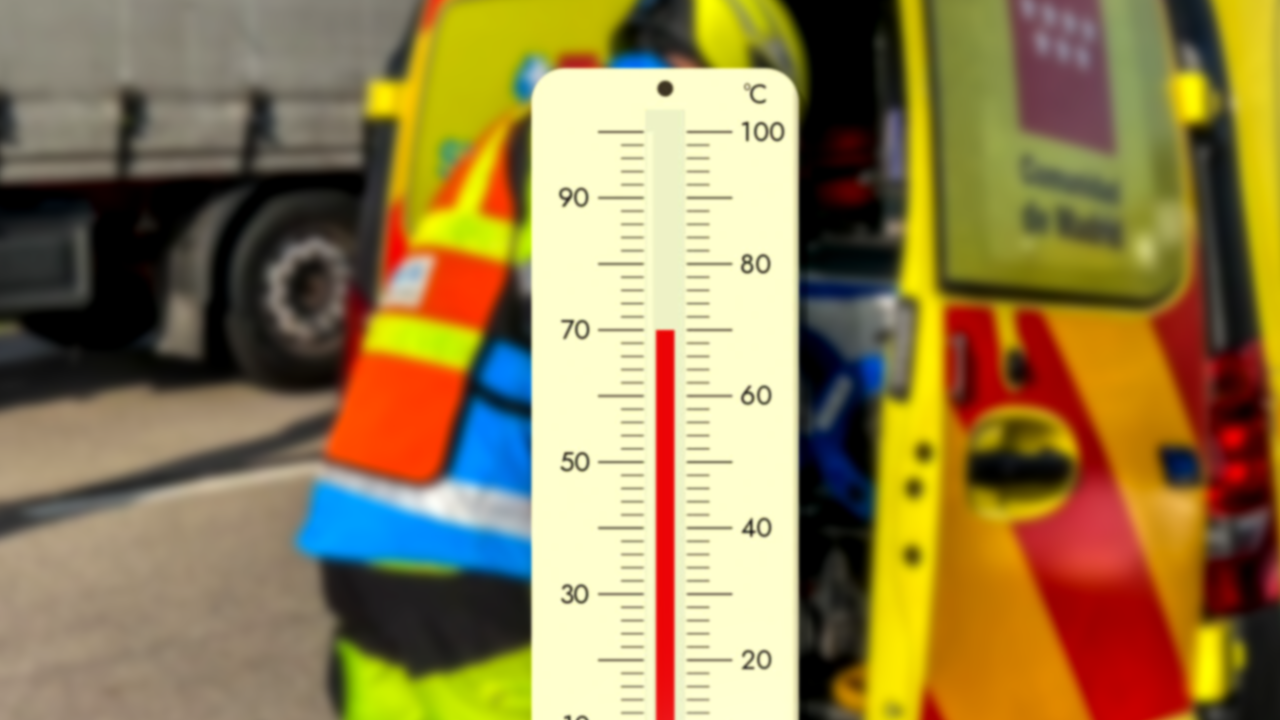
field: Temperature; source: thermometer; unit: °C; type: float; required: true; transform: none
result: 70 °C
